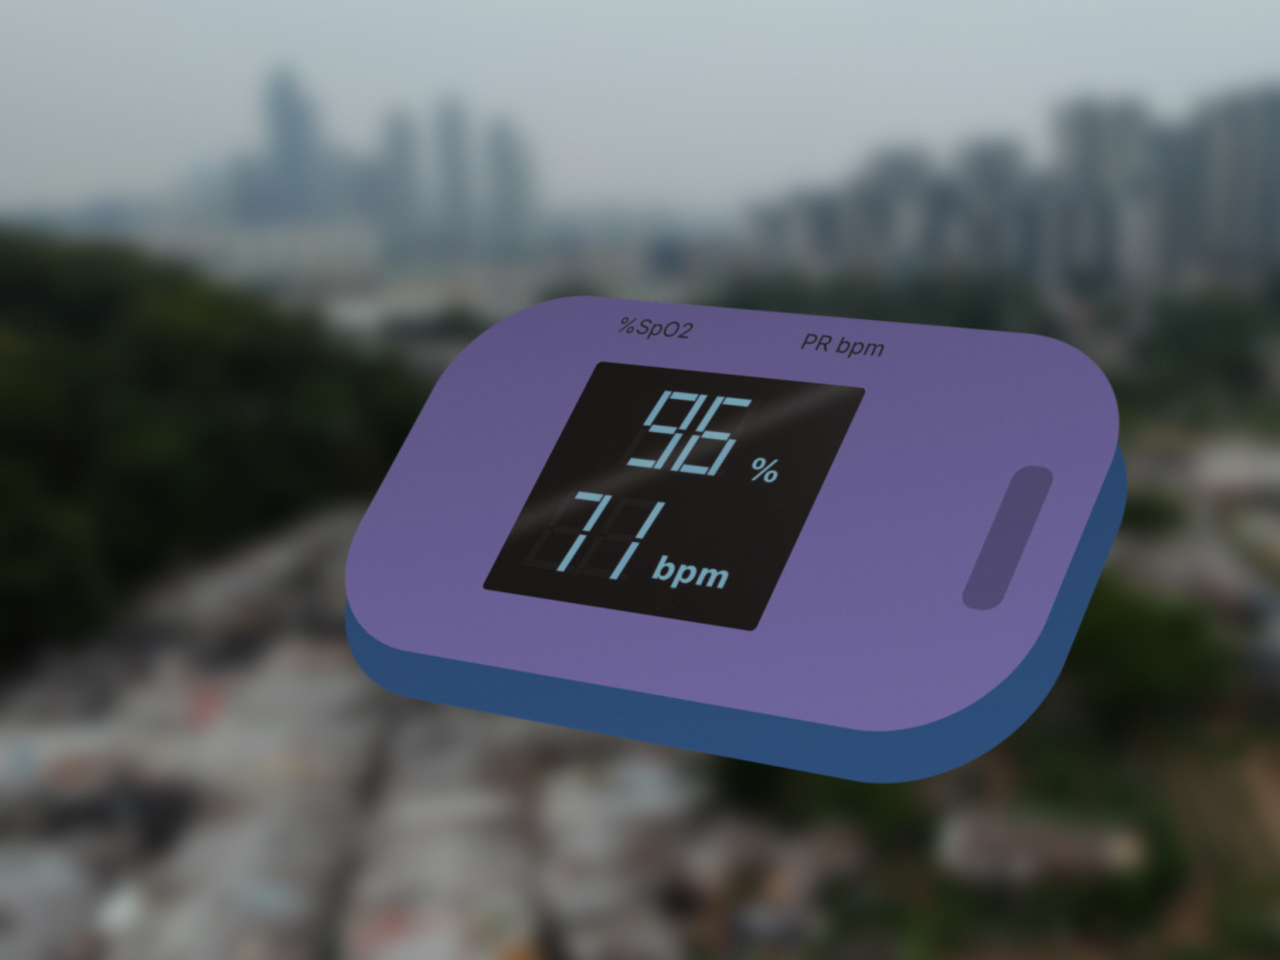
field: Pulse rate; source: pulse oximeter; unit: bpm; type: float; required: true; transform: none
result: 71 bpm
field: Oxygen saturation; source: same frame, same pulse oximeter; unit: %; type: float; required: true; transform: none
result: 96 %
